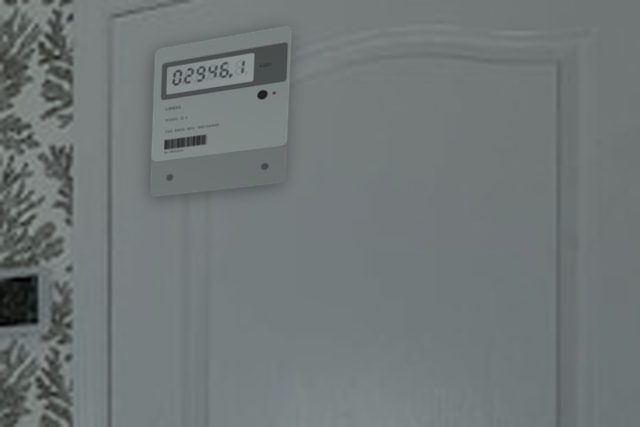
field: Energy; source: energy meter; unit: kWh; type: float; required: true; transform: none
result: 2946.1 kWh
